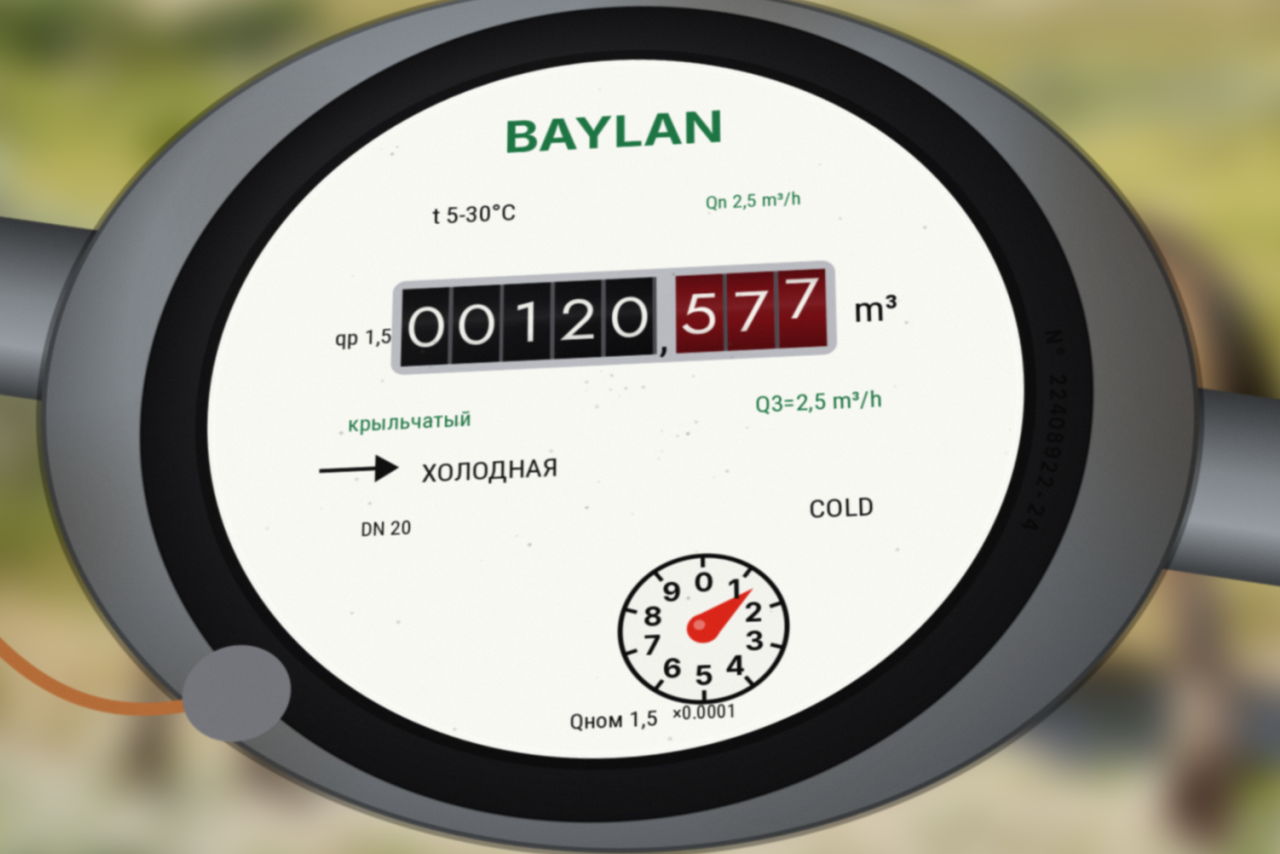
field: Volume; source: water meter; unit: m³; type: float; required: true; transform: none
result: 120.5771 m³
